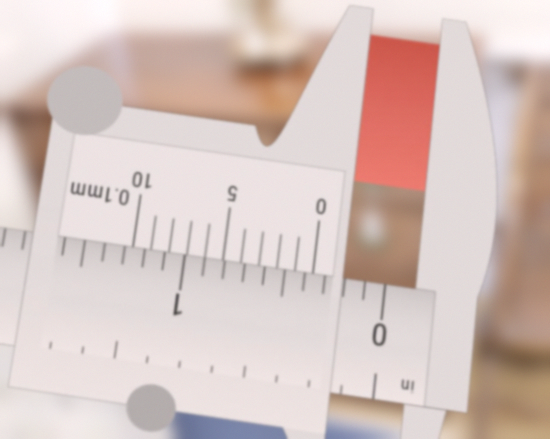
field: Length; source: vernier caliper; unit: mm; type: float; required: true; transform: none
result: 3.6 mm
